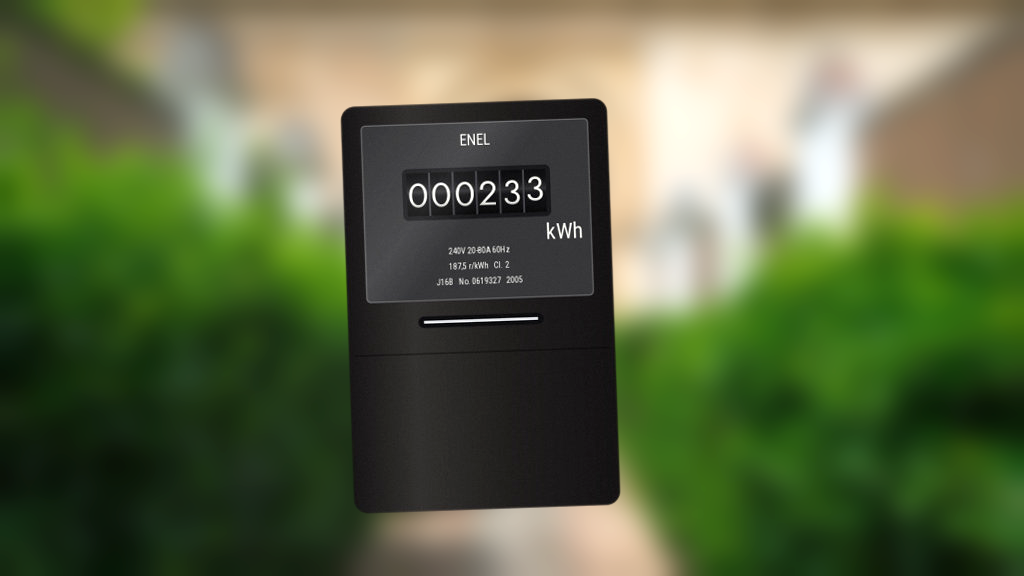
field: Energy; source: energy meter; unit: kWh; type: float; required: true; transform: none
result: 233 kWh
